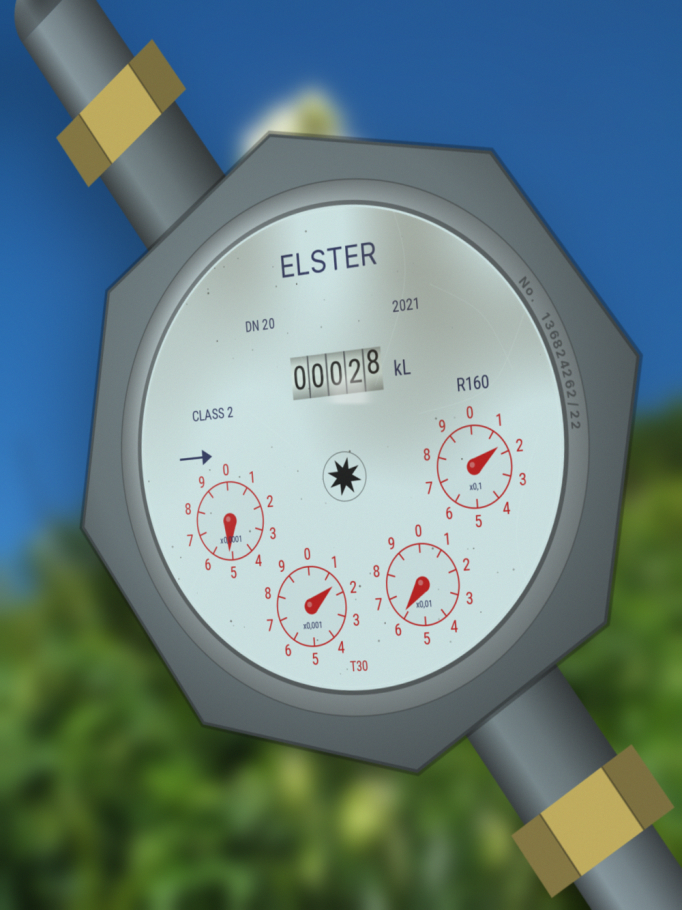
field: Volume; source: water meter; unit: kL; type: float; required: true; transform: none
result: 28.1615 kL
